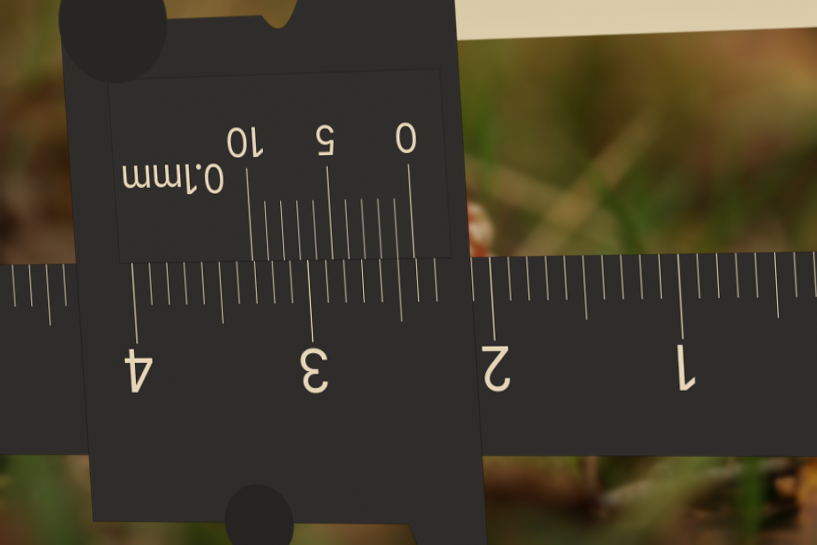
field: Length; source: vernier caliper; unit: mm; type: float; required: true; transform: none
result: 24.1 mm
